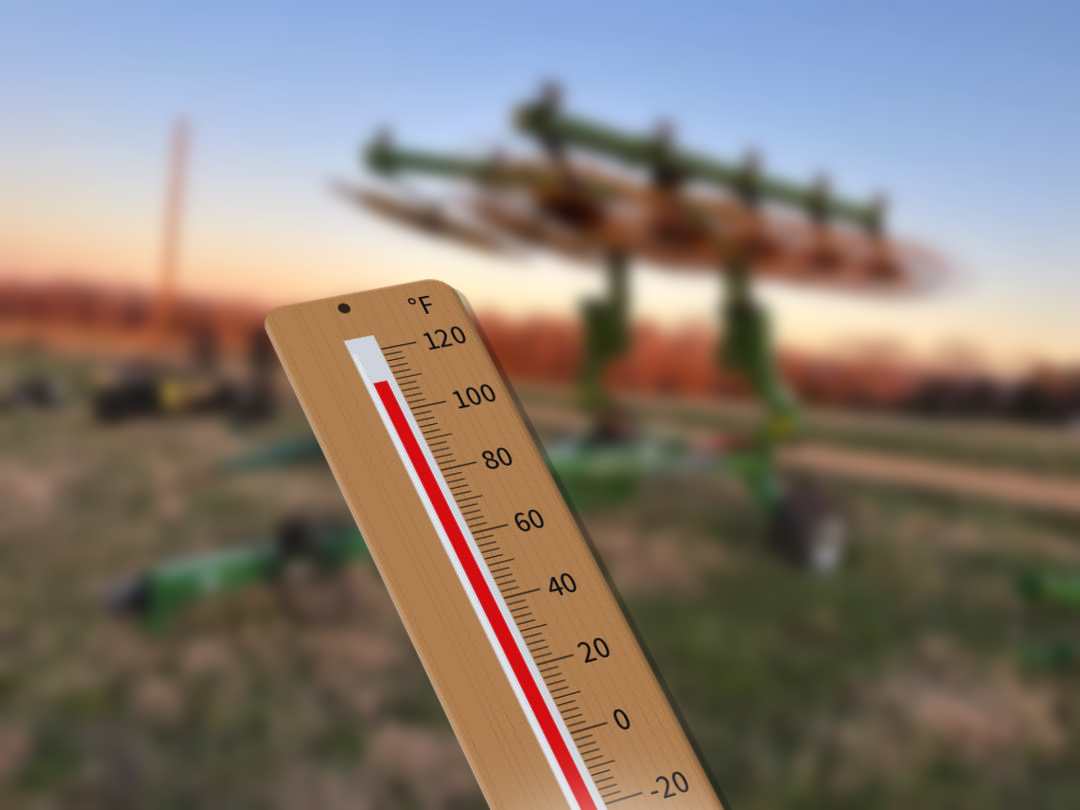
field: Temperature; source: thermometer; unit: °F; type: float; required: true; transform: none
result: 110 °F
